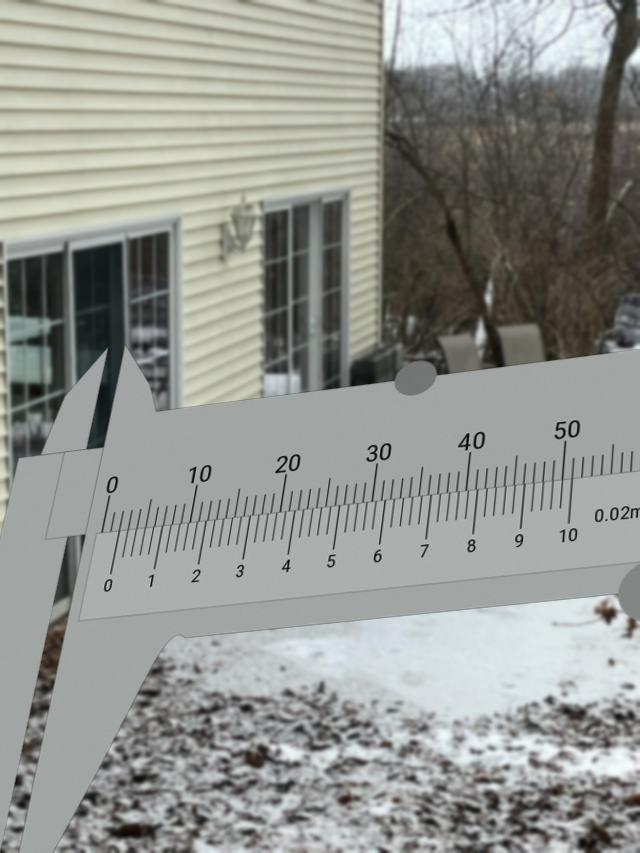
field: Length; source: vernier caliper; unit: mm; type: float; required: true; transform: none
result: 2.0 mm
